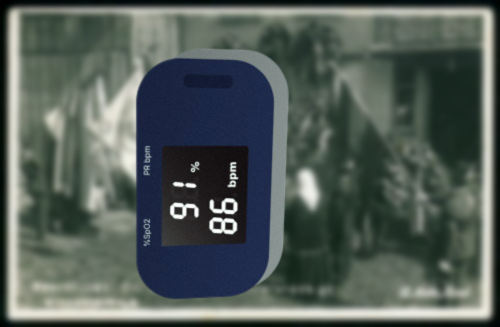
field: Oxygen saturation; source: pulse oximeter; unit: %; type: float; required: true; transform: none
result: 91 %
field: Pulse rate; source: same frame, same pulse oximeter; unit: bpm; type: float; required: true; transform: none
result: 86 bpm
